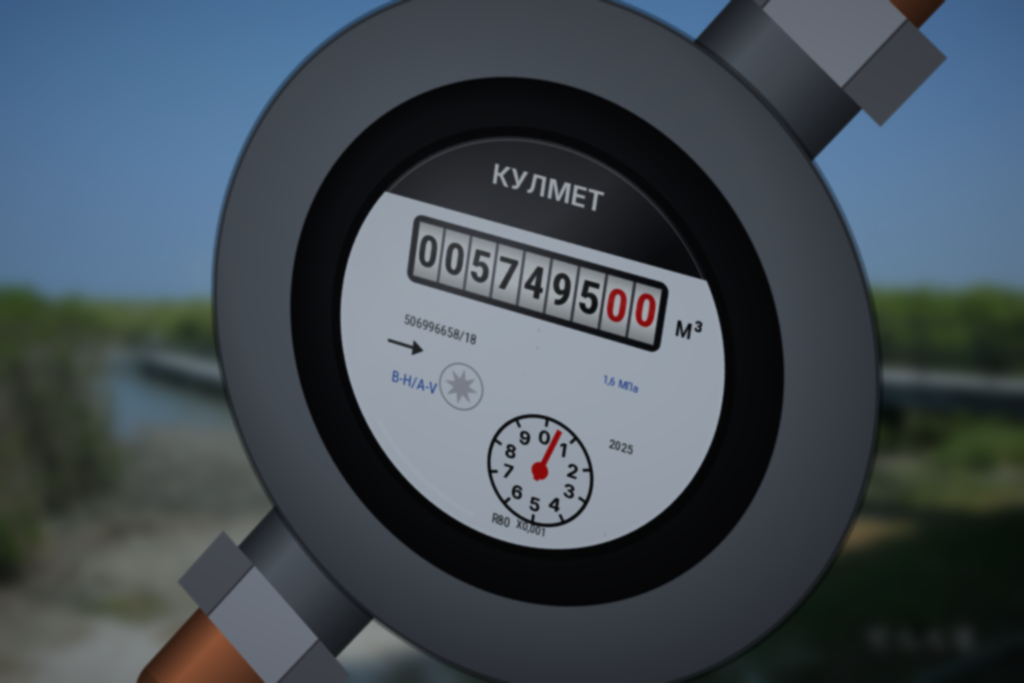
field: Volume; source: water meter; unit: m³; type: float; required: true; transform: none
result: 57495.000 m³
